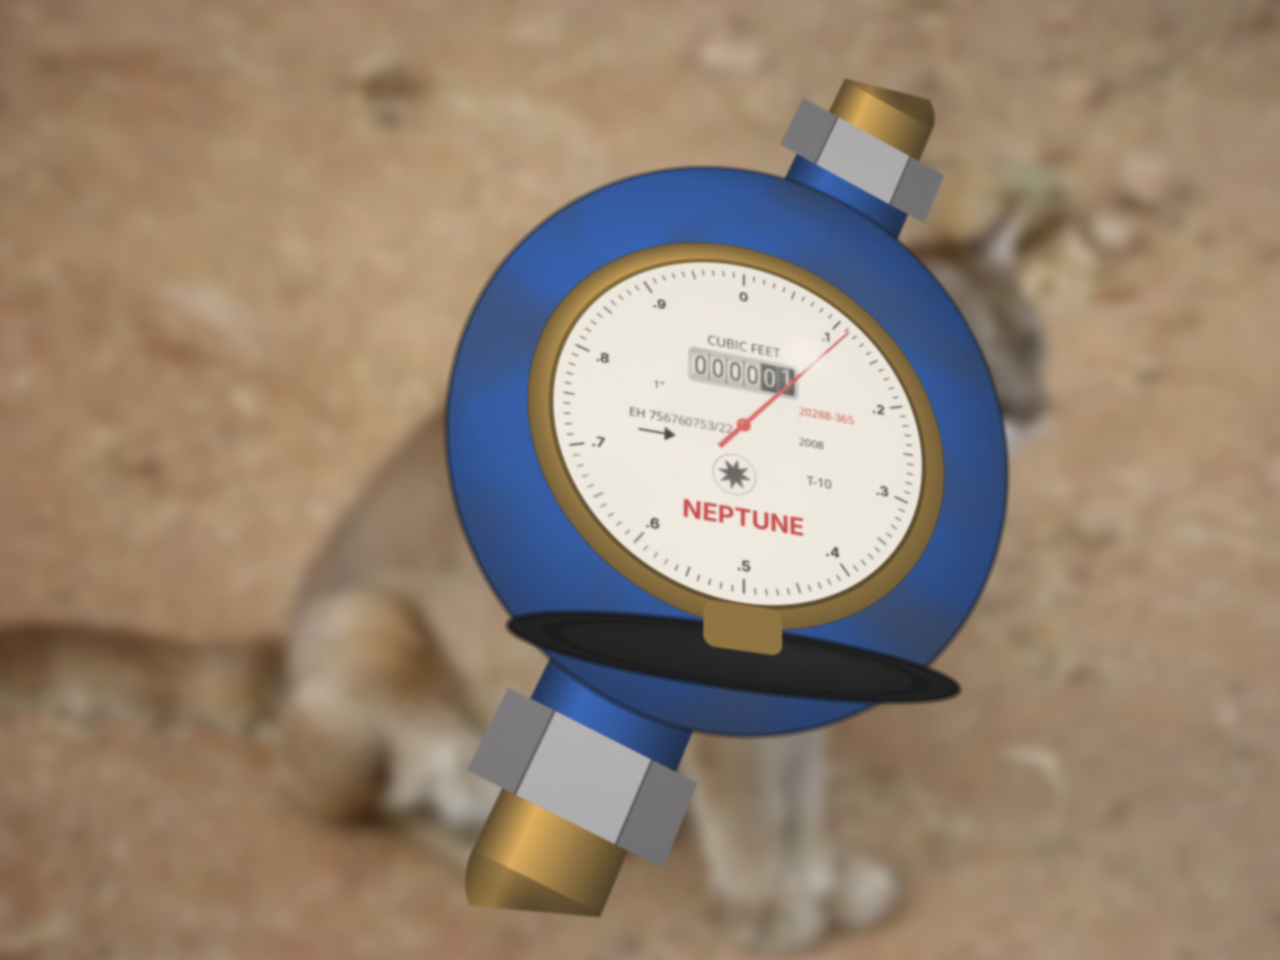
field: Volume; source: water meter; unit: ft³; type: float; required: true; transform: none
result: 1.11 ft³
